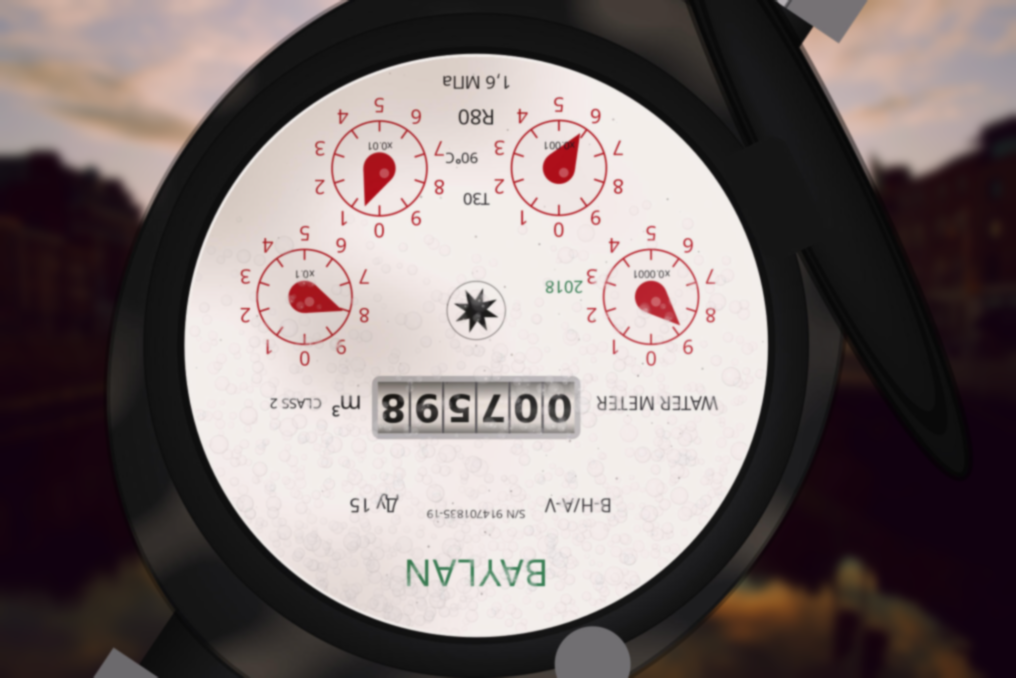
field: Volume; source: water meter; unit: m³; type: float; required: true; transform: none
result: 7598.8058 m³
